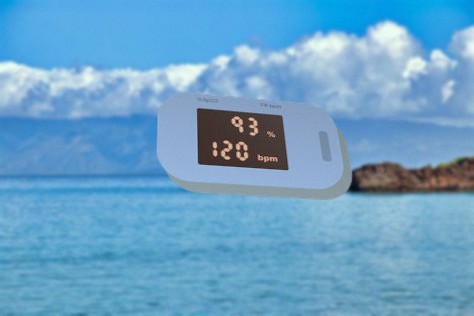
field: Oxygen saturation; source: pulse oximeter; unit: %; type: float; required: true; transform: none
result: 93 %
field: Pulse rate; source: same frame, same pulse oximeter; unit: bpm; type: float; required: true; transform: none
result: 120 bpm
